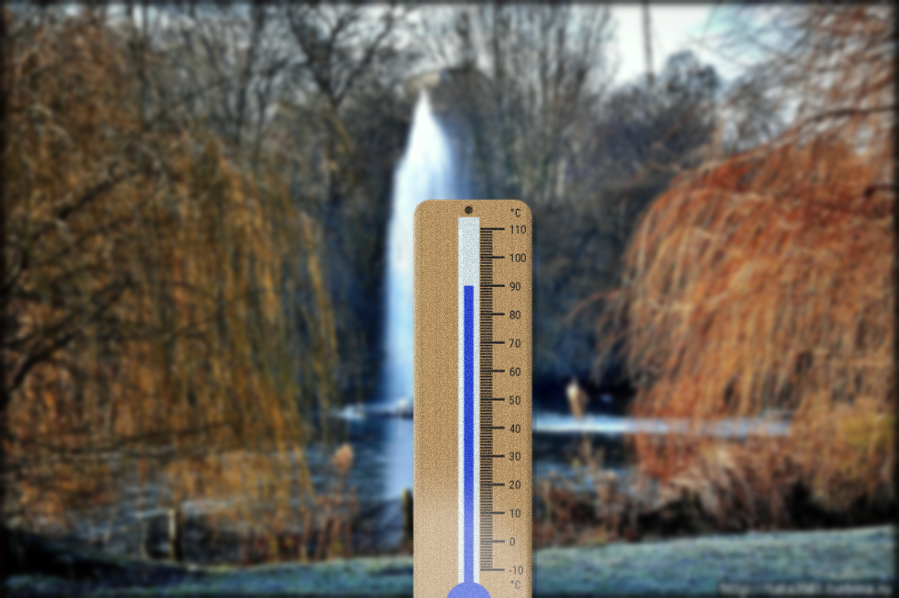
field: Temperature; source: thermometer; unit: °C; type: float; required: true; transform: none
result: 90 °C
